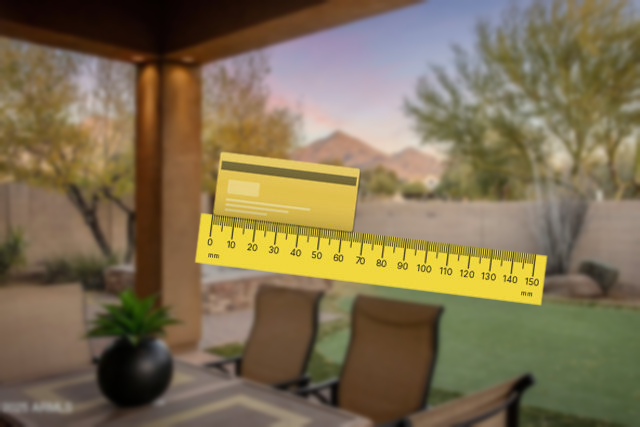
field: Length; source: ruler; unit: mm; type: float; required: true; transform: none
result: 65 mm
